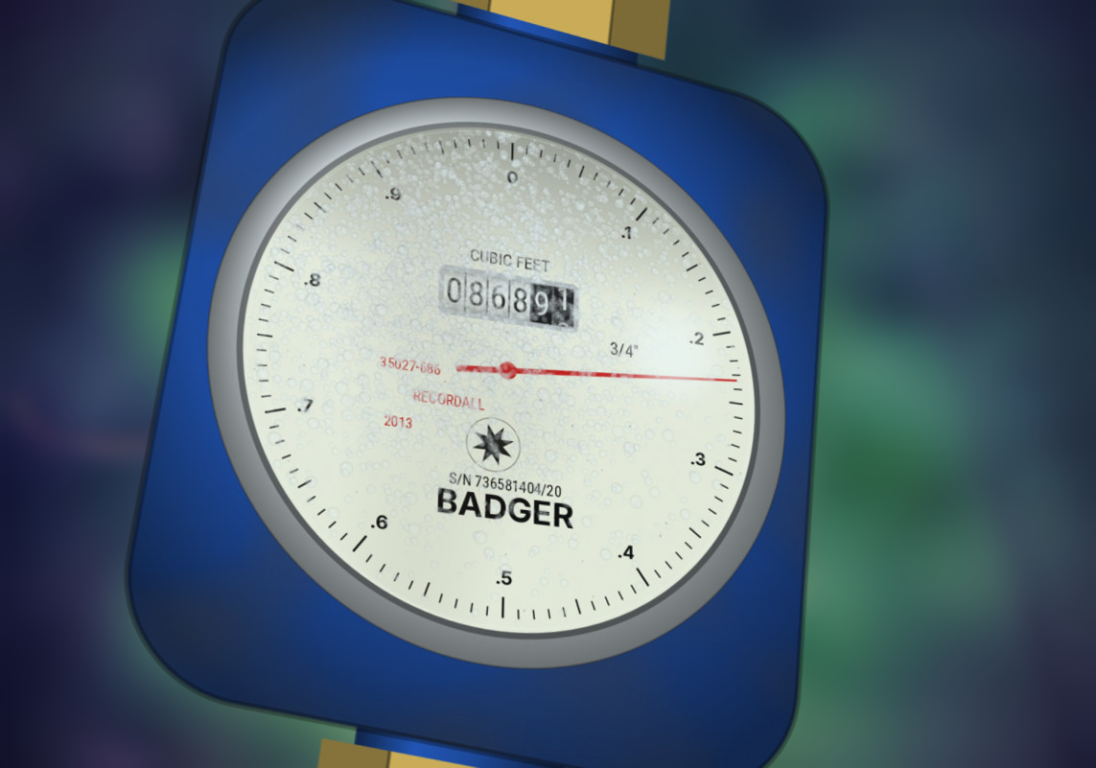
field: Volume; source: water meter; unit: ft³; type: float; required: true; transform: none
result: 86891.23 ft³
